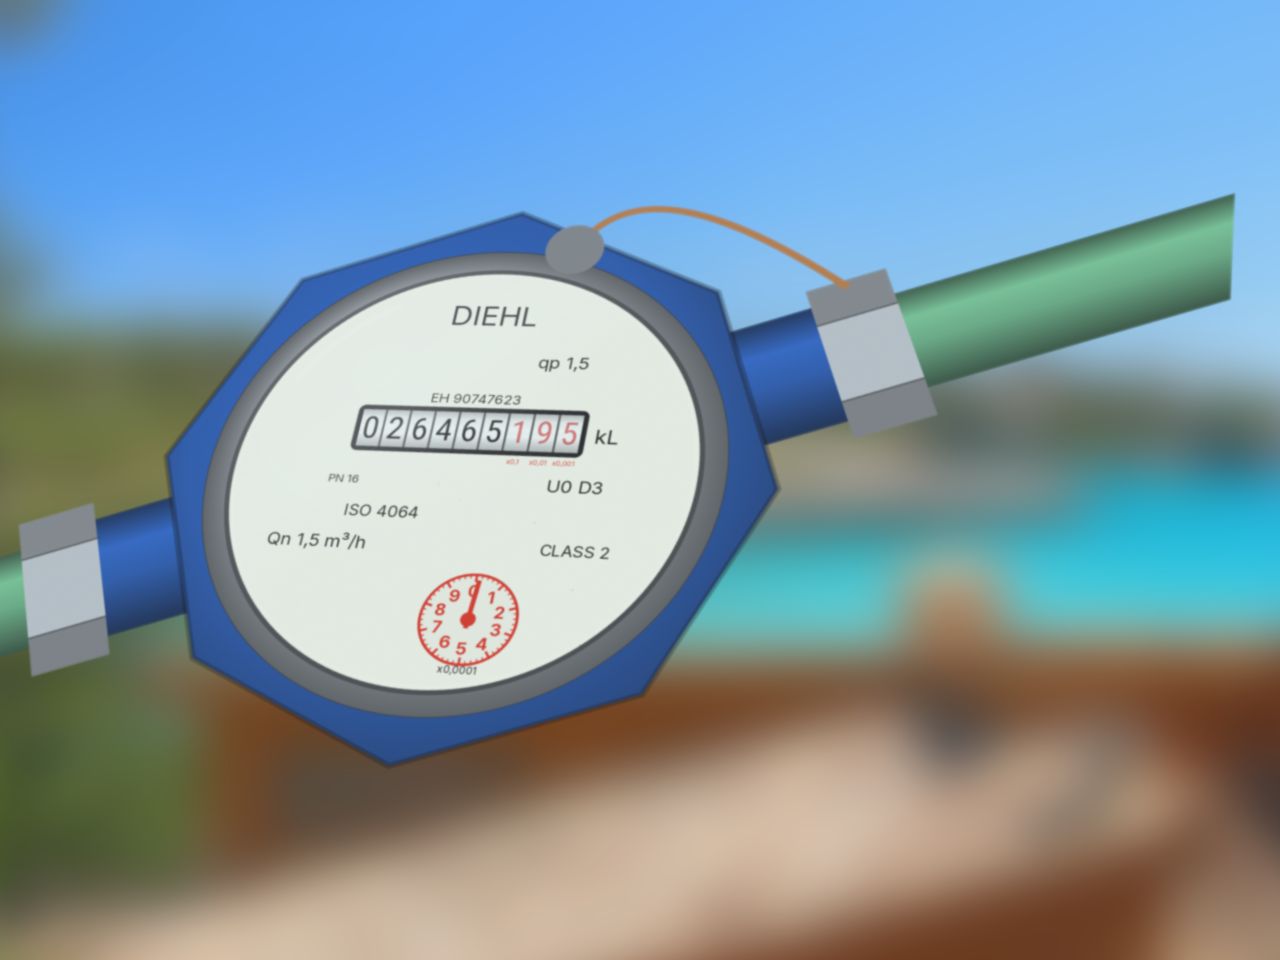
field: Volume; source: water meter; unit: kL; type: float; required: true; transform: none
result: 26465.1950 kL
